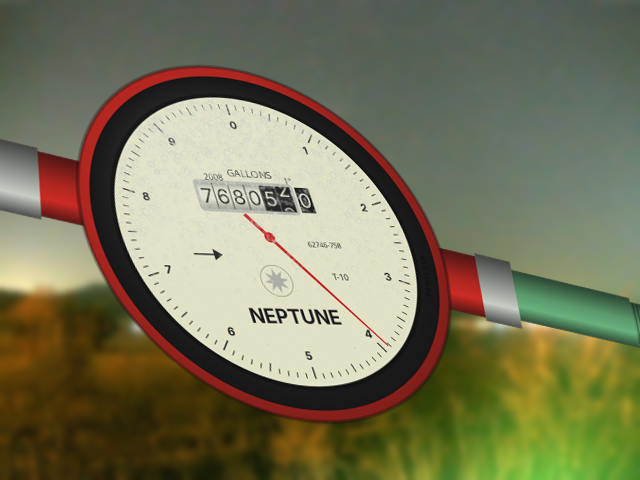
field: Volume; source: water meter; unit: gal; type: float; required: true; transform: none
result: 7680523.9 gal
